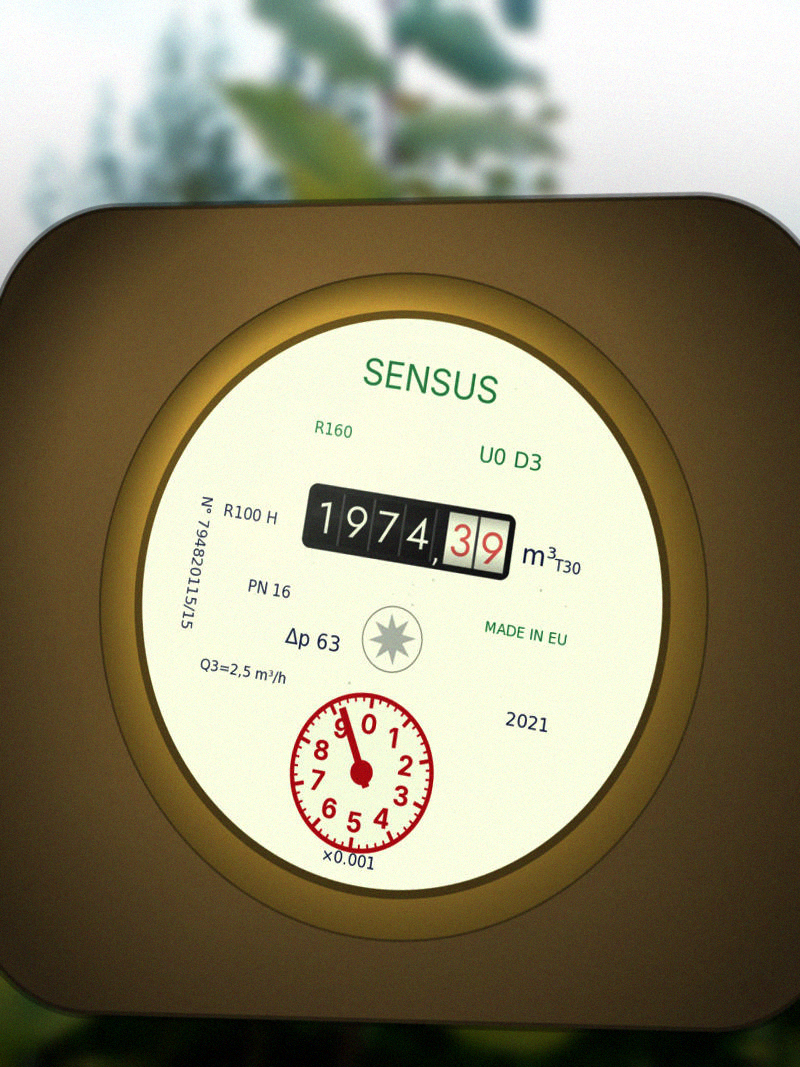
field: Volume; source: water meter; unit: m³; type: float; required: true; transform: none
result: 1974.389 m³
